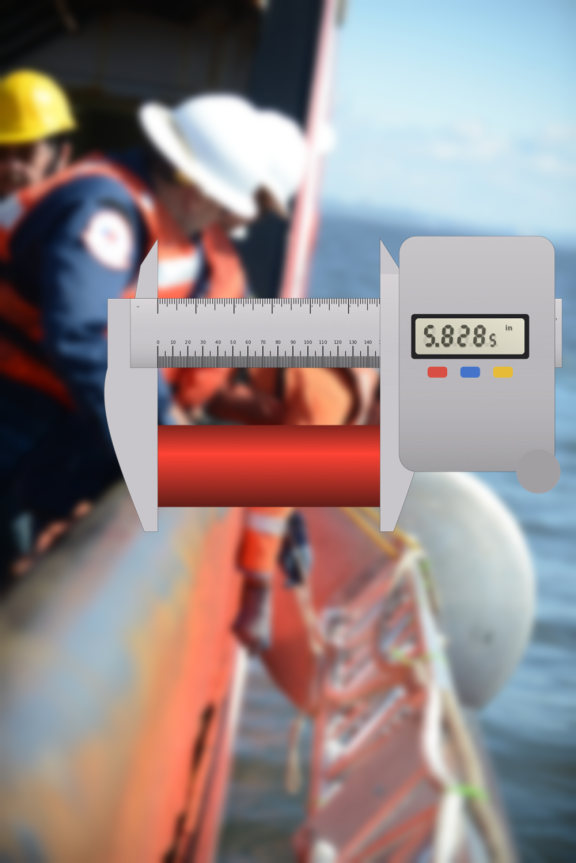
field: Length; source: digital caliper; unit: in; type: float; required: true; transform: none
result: 5.8285 in
